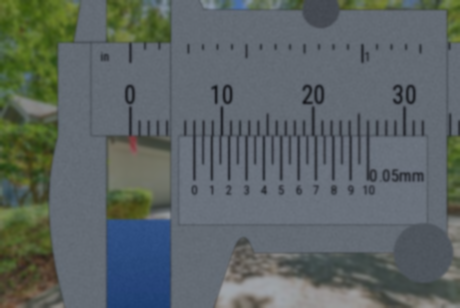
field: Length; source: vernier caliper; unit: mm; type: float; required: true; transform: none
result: 7.0 mm
